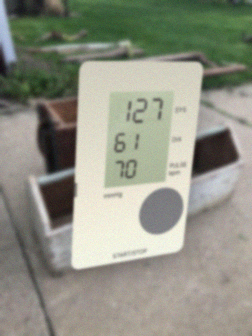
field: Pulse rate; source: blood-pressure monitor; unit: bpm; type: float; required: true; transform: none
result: 70 bpm
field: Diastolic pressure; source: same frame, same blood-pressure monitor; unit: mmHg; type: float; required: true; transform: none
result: 61 mmHg
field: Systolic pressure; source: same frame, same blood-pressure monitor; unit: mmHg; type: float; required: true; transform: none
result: 127 mmHg
